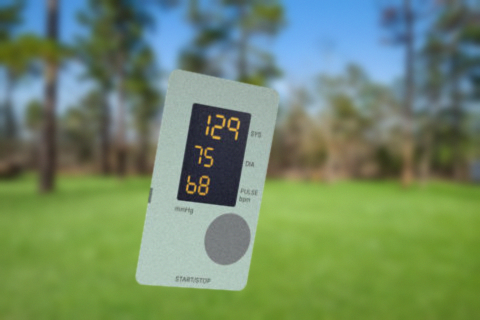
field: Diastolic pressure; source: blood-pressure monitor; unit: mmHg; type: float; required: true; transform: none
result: 75 mmHg
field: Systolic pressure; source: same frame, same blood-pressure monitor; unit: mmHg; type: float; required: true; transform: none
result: 129 mmHg
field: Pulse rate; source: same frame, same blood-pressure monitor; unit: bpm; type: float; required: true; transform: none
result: 68 bpm
